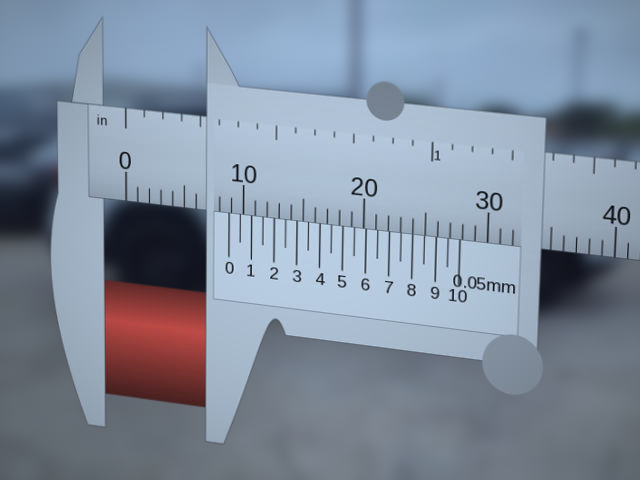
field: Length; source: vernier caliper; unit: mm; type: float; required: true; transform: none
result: 8.8 mm
